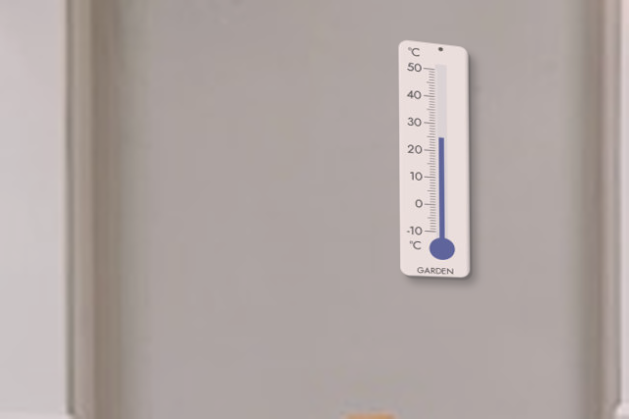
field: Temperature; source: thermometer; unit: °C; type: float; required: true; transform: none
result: 25 °C
